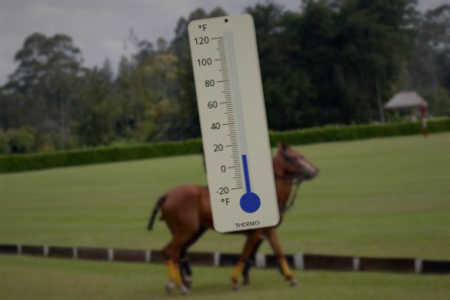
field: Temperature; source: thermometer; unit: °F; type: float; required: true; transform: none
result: 10 °F
